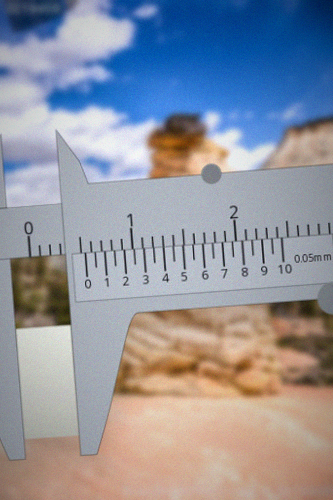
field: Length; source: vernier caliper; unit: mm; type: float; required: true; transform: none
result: 5.4 mm
